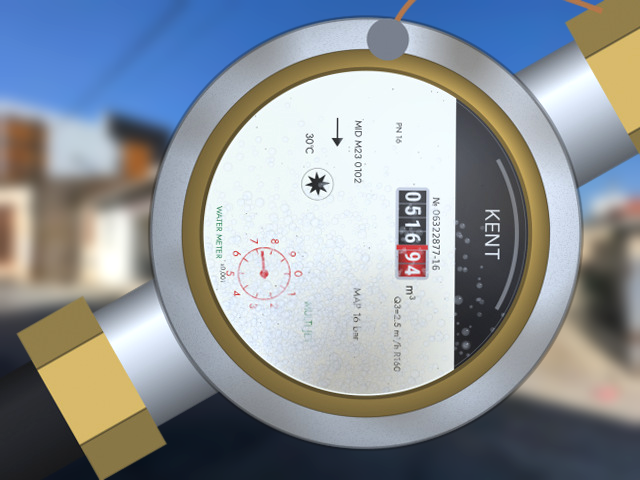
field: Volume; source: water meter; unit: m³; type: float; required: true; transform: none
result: 516.947 m³
